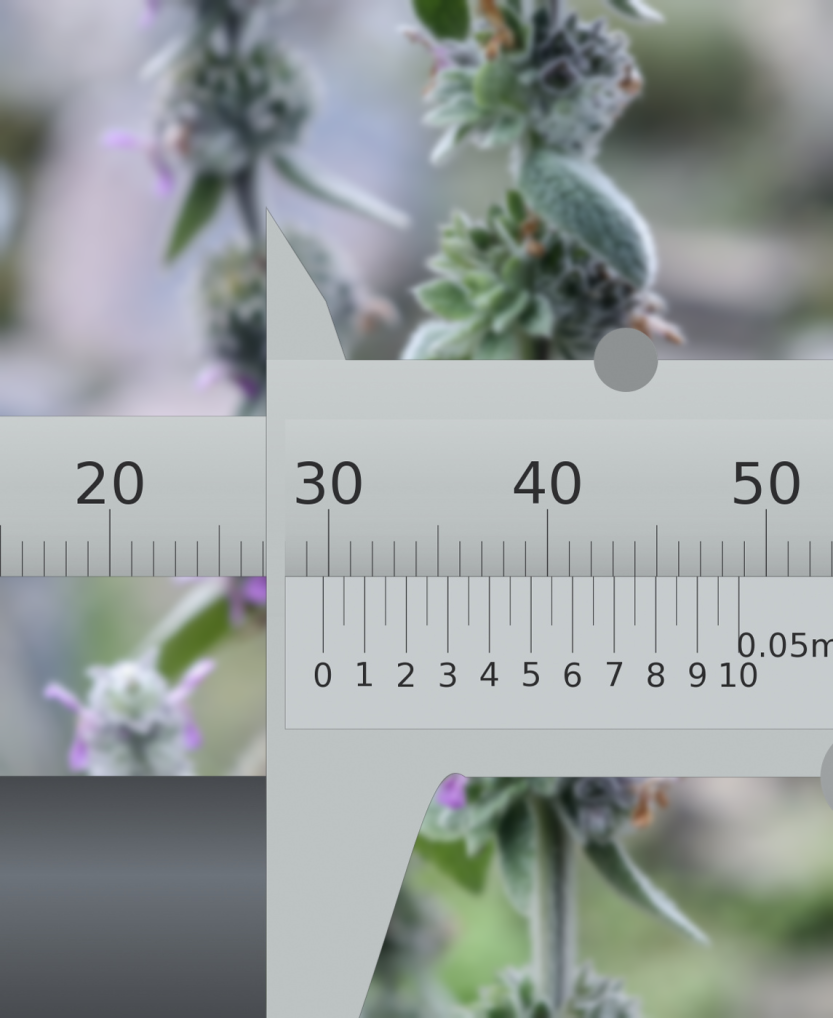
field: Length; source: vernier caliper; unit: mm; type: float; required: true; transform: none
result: 29.75 mm
